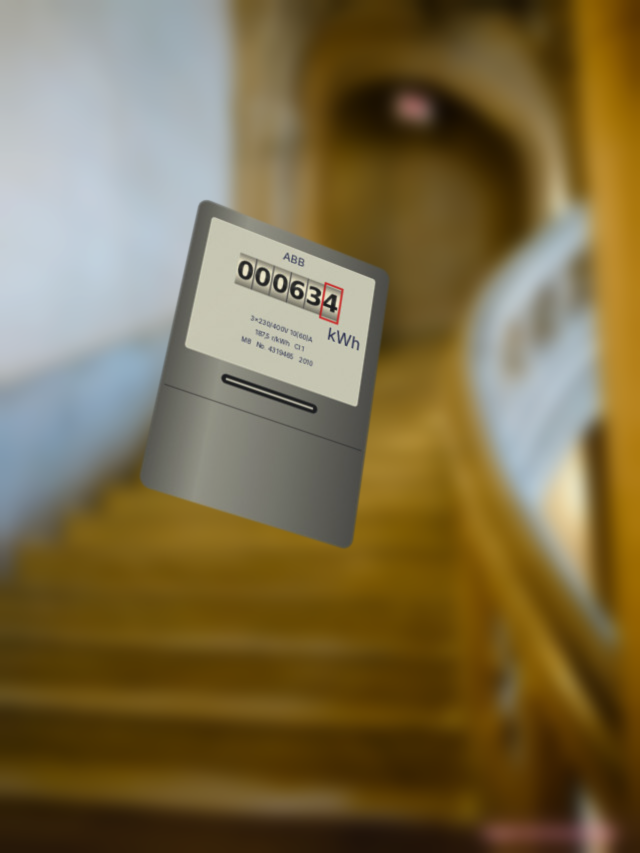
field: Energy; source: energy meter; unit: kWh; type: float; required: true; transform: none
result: 63.4 kWh
